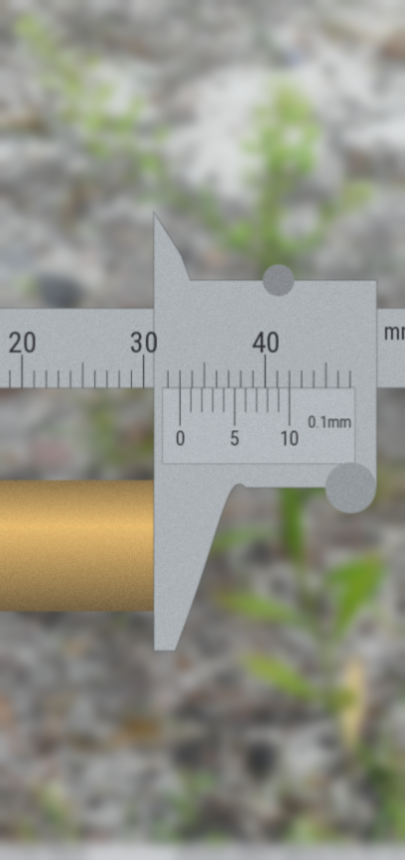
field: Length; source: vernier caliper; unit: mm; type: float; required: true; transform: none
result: 33.0 mm
